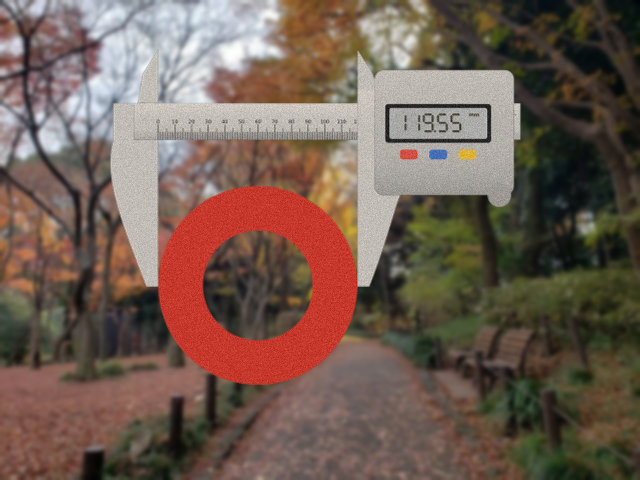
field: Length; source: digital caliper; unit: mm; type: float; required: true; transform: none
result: 119.55 mm
